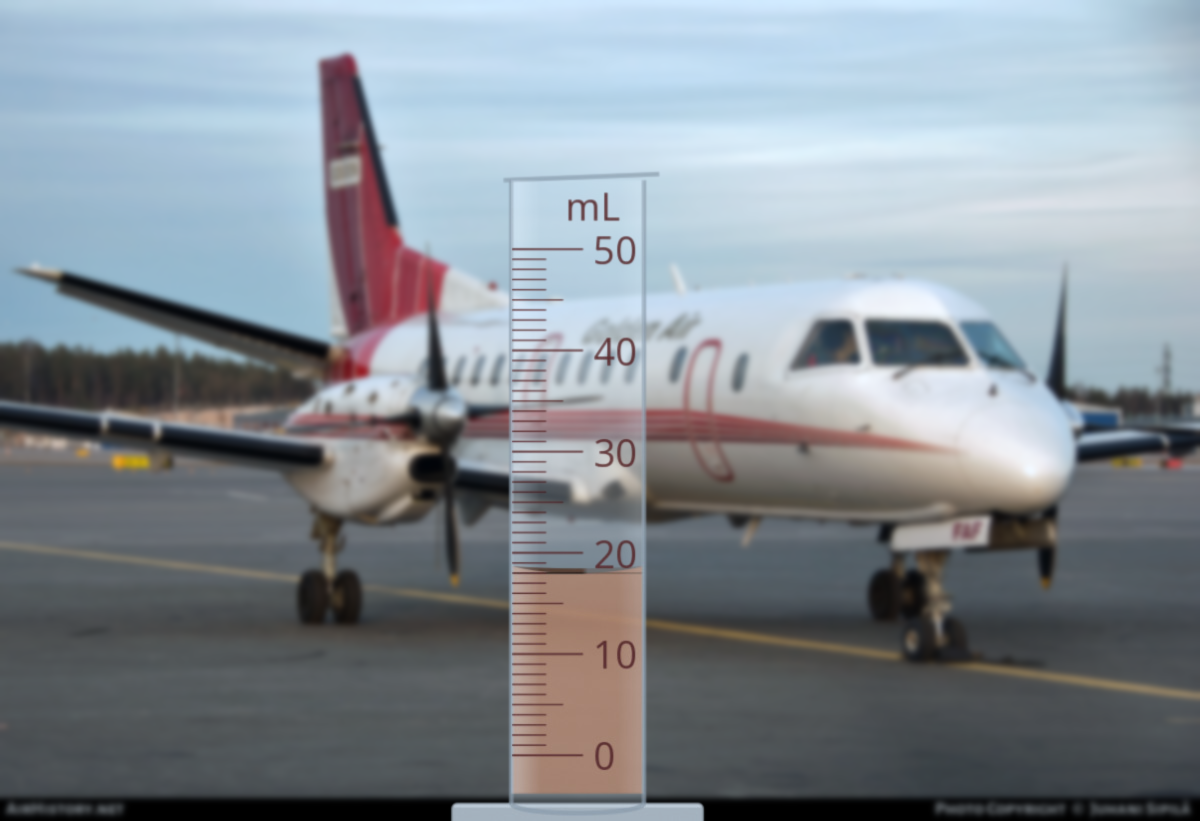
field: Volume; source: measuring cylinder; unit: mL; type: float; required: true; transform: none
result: 18 mL
